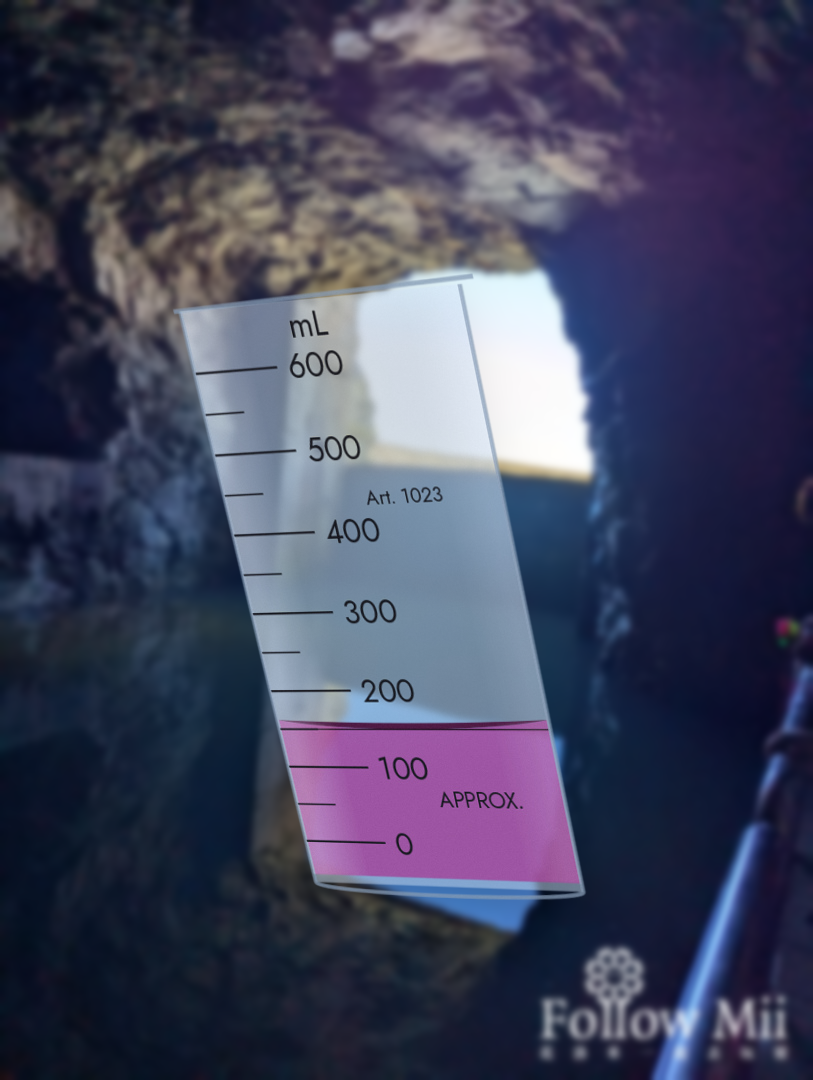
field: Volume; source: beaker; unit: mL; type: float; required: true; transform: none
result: 150 mL
